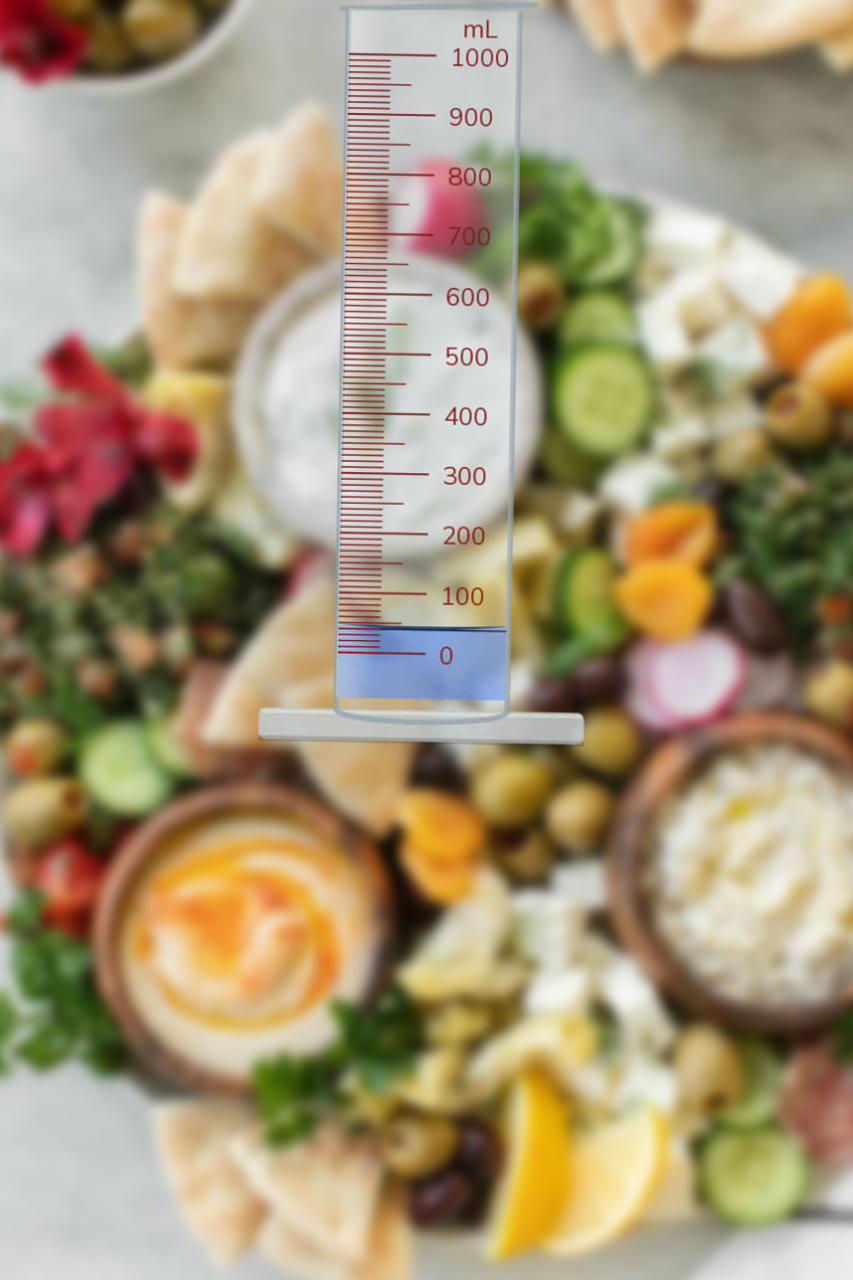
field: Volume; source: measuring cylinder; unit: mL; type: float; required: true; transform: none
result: 40 mL
